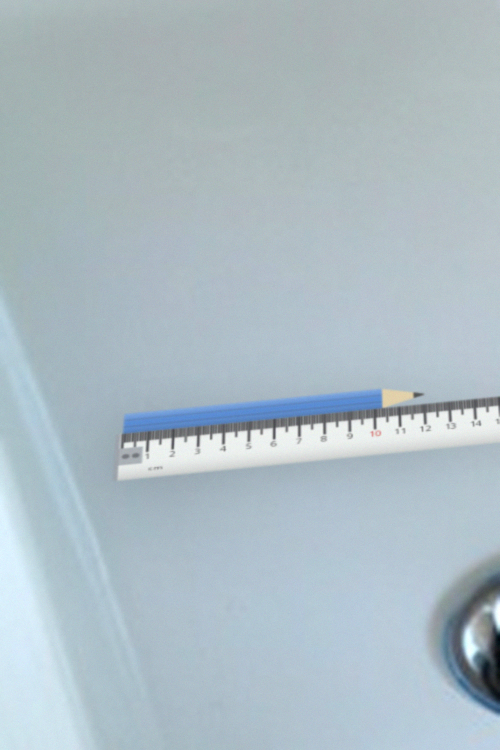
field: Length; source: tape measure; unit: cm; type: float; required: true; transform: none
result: 12 cm
